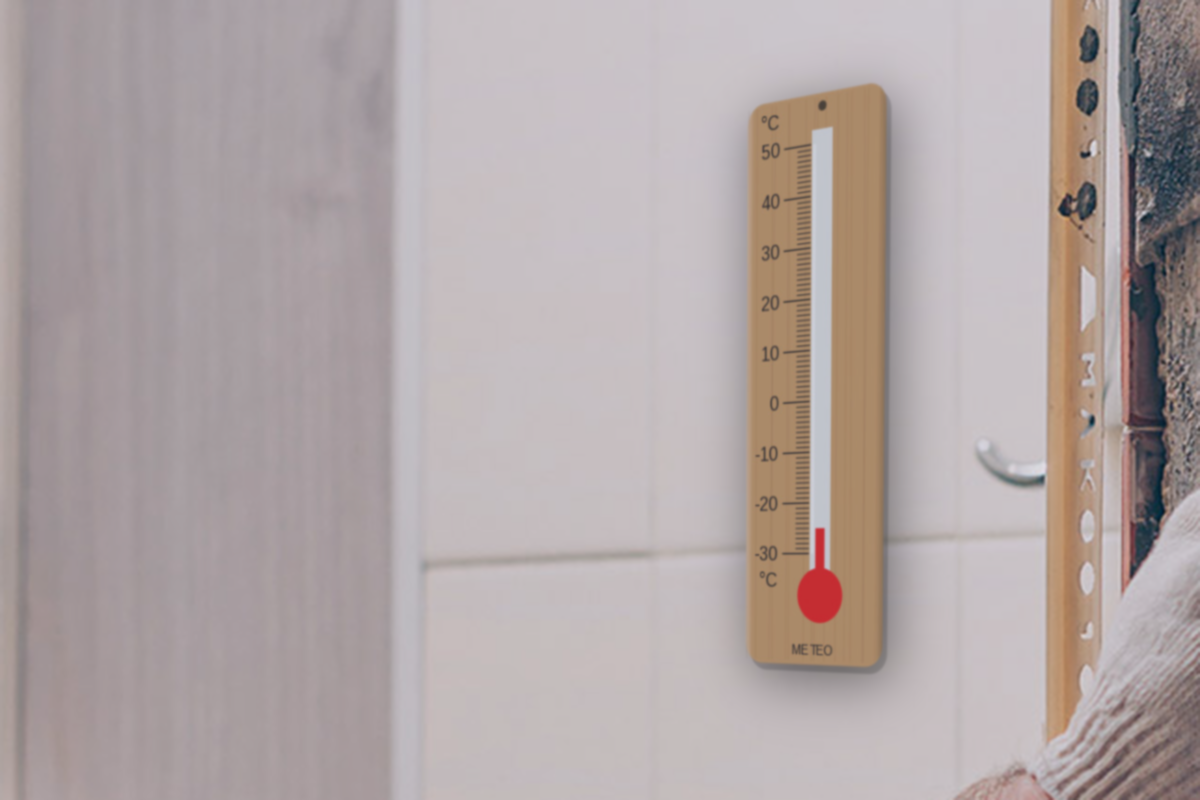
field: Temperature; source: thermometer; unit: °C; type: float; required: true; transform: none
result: -25 °C
